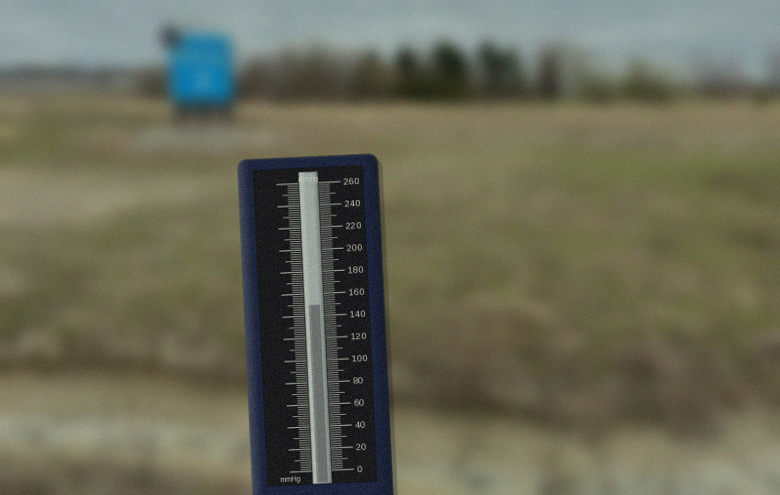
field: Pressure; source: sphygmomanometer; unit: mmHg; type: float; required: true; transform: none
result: 150 mmHg
